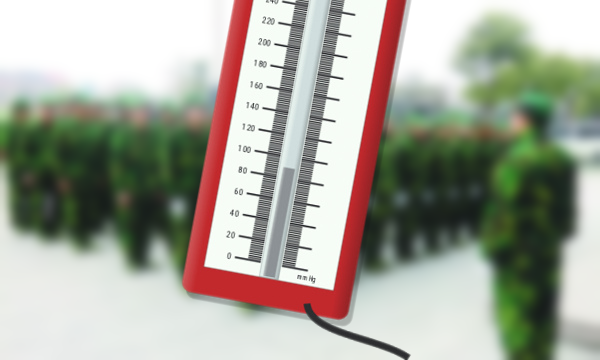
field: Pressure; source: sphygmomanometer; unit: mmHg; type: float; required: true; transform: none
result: 90 mmHg
